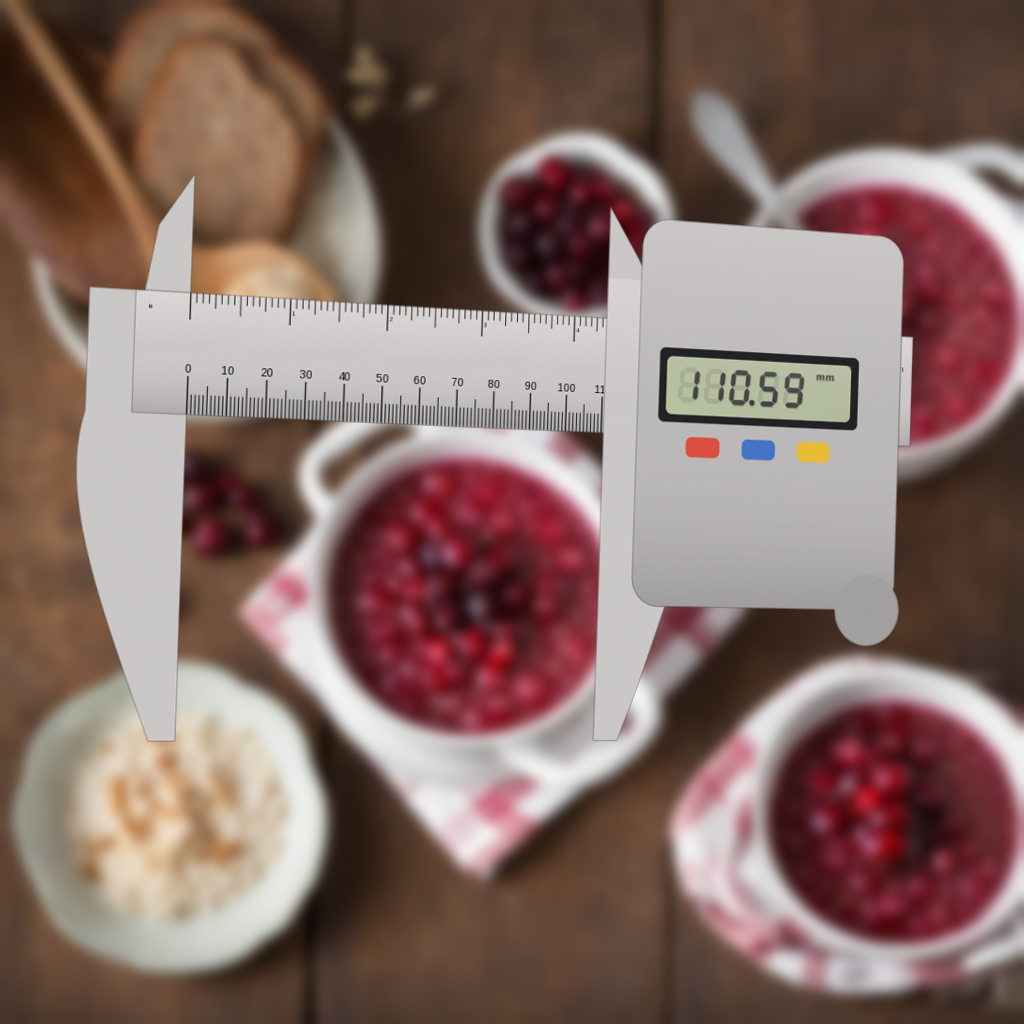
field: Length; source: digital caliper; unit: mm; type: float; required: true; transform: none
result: 110.59 mm
